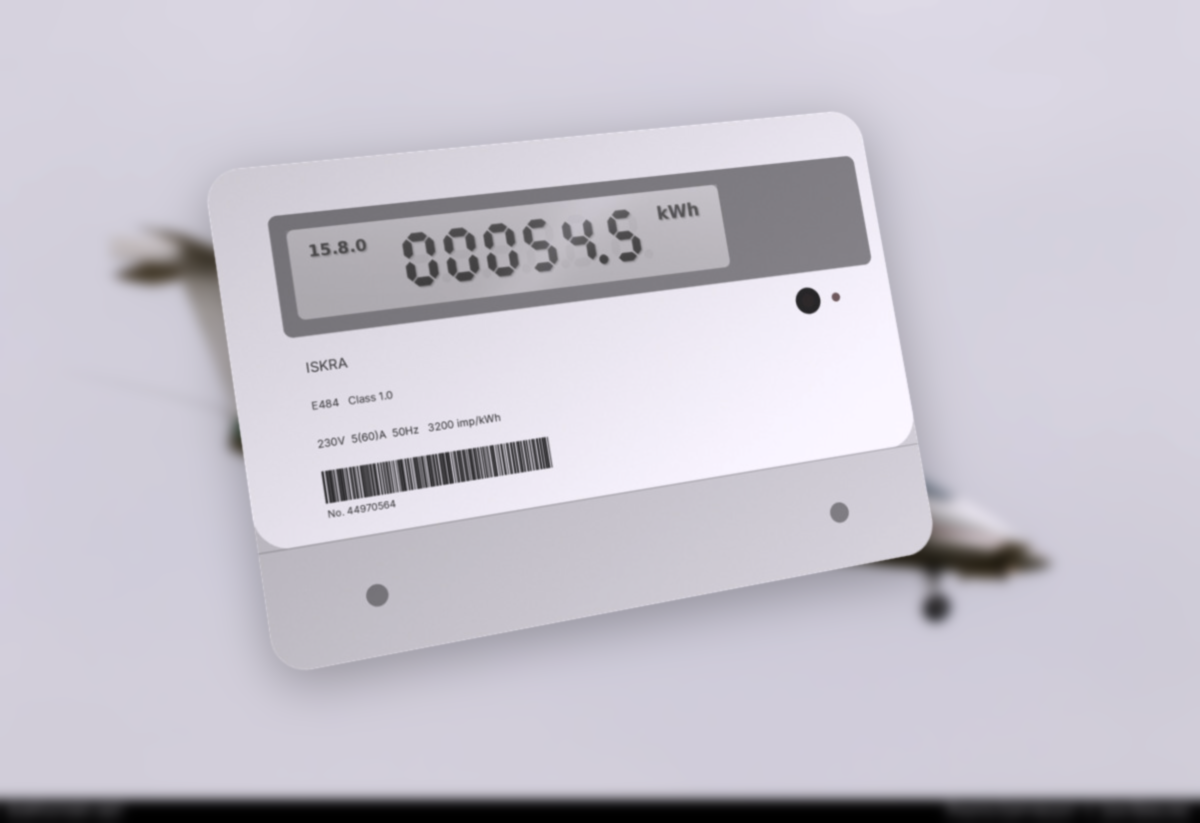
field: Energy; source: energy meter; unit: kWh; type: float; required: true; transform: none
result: 54.5 kWh
